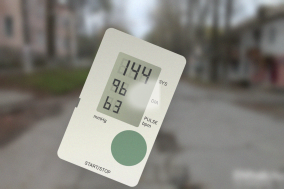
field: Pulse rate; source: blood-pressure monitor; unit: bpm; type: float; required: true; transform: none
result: 63 bpm
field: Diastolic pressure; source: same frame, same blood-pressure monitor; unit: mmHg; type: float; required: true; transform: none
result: 96 mmHg
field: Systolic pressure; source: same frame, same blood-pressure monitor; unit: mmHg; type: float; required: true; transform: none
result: 144 mmHg
